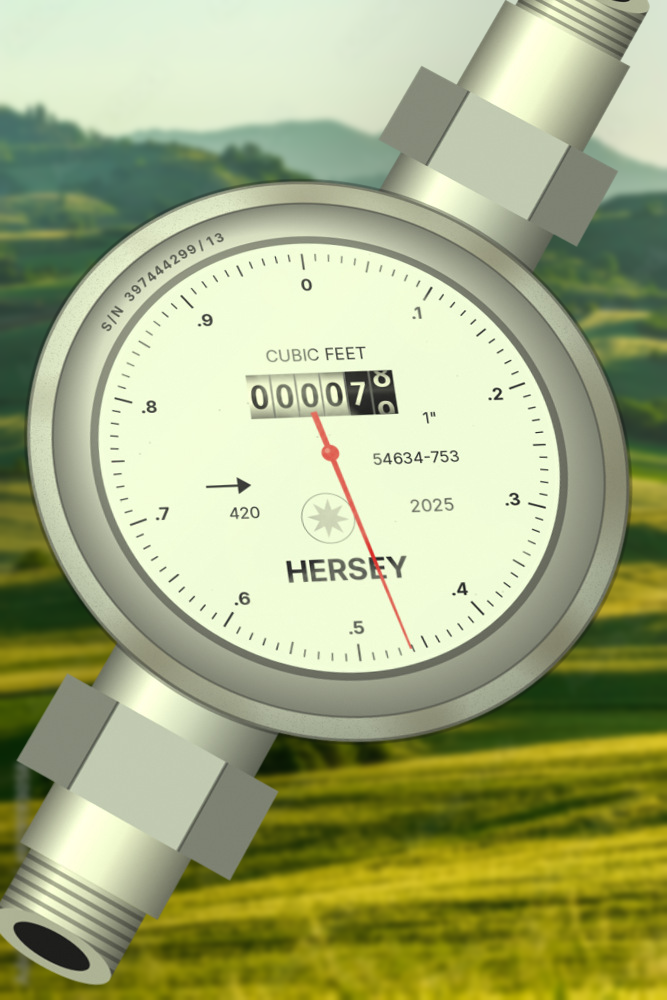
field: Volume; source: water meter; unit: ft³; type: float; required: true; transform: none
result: 78.46 ft³
